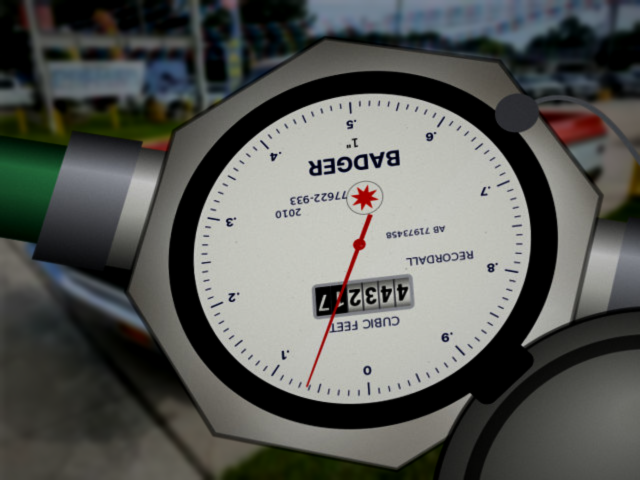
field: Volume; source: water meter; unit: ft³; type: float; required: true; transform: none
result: 443217.06 ft³
